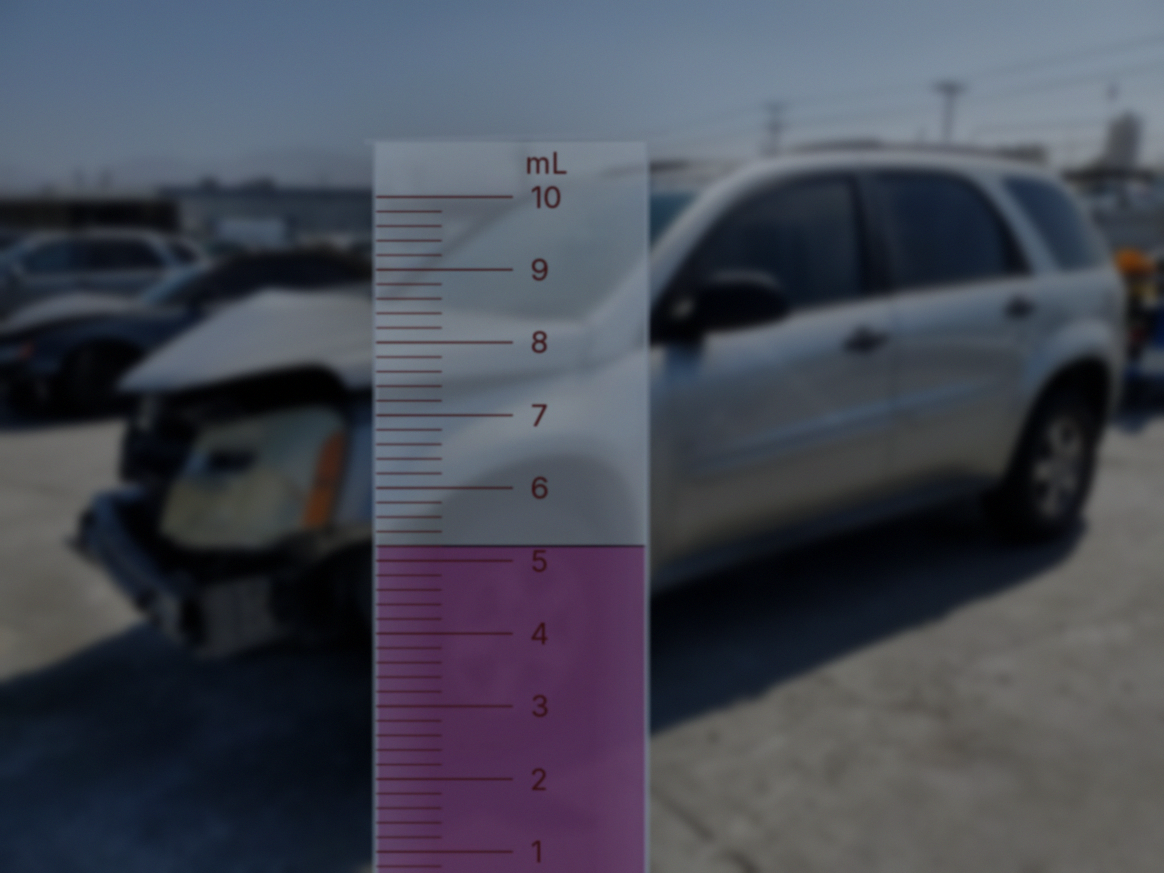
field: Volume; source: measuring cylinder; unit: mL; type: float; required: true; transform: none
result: 5.2 mL
